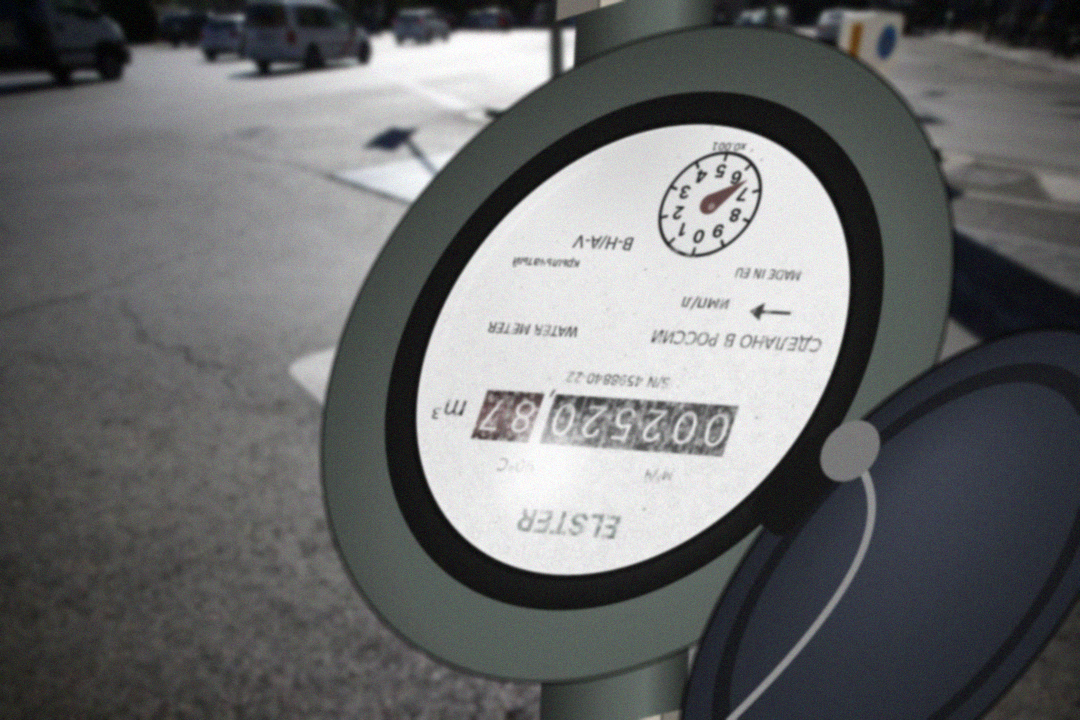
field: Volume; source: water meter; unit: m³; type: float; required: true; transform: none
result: 2520.876 m³
